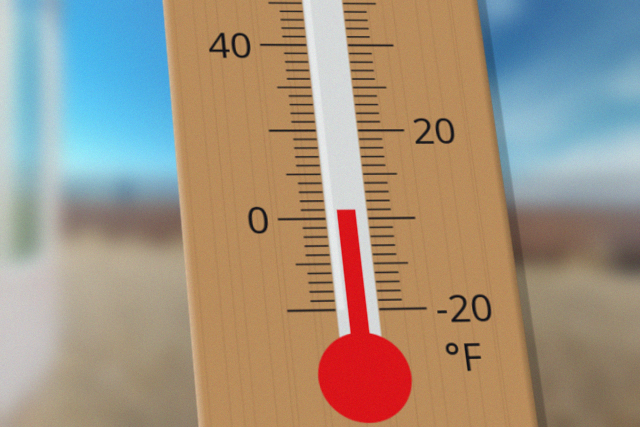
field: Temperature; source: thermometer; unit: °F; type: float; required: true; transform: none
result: 2 °F
